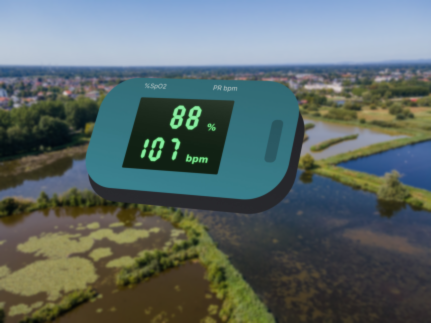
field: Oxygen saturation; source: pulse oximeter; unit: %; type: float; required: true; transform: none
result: 88 %
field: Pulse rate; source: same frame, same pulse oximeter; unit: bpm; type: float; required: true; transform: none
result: 107 bpm
